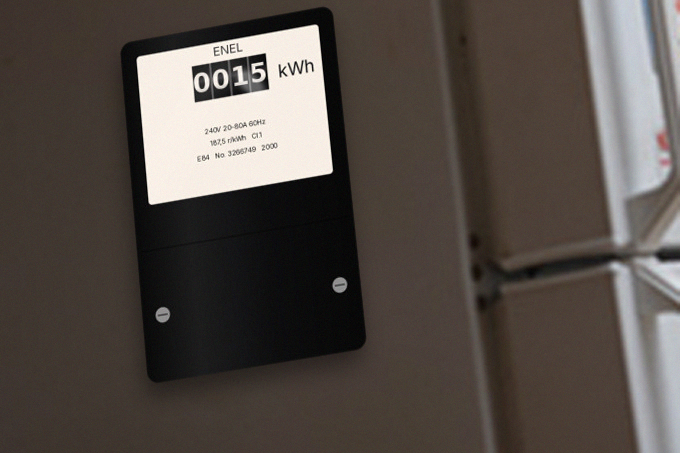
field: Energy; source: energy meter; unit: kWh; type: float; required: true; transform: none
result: 15 kWh
